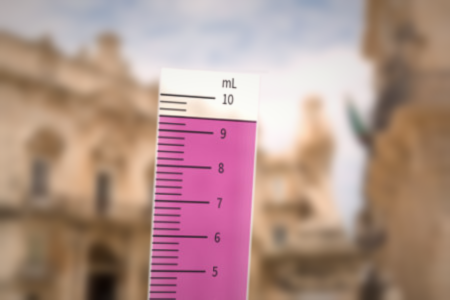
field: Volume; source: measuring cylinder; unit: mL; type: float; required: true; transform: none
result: 9.4 mL
